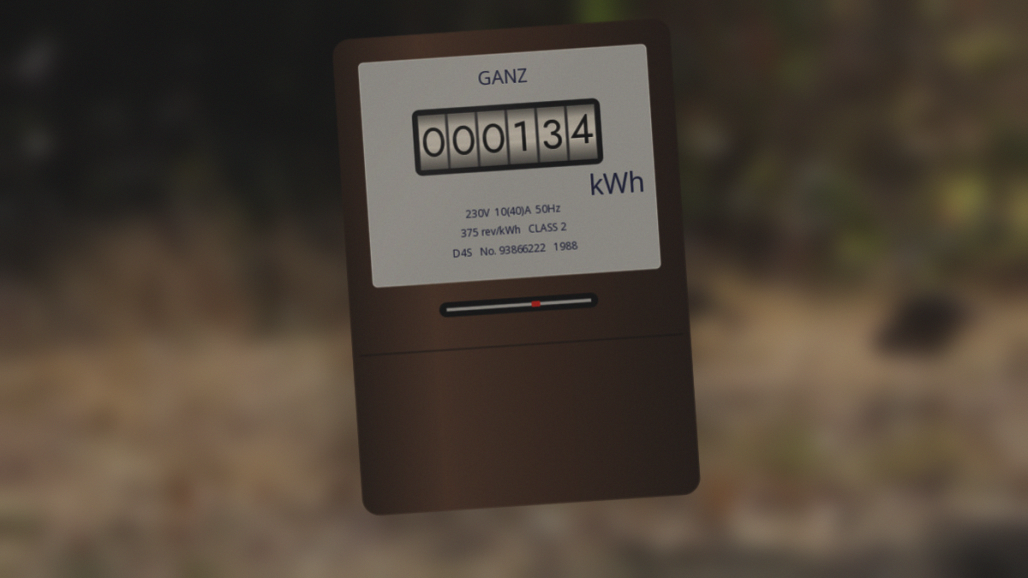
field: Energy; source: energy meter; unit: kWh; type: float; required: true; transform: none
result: 134 kWh
